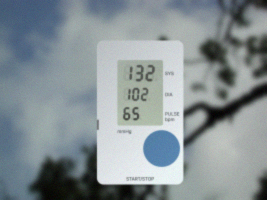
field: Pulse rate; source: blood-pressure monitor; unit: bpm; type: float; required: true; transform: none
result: 65 bpm
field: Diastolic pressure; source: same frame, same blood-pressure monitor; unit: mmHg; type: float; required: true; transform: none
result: 102 mmHg
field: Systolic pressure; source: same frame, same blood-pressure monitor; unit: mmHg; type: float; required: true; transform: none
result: 132 mmHg
